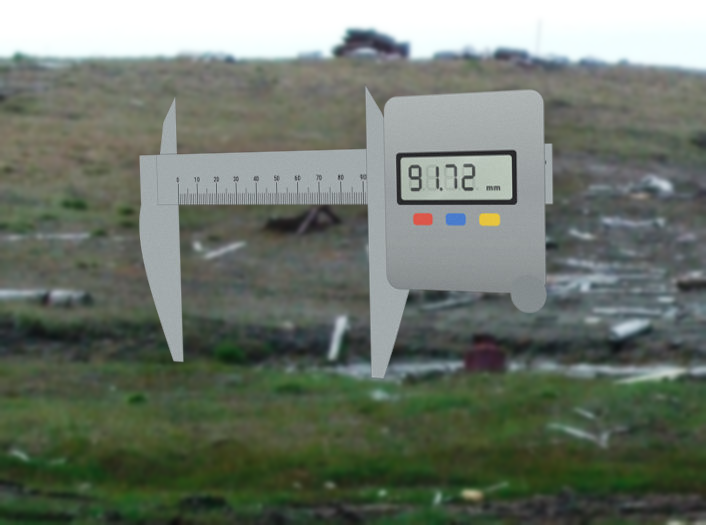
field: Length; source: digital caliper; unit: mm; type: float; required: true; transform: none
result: 91.72 mm
